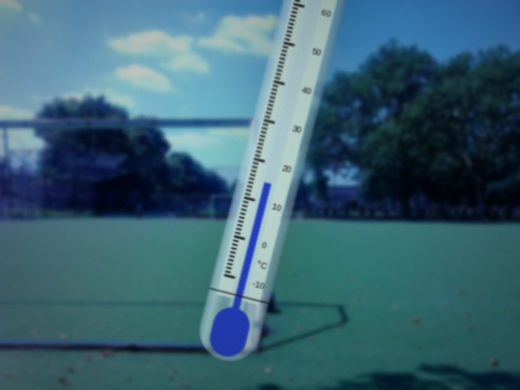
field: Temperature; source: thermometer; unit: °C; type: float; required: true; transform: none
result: 15 °C
